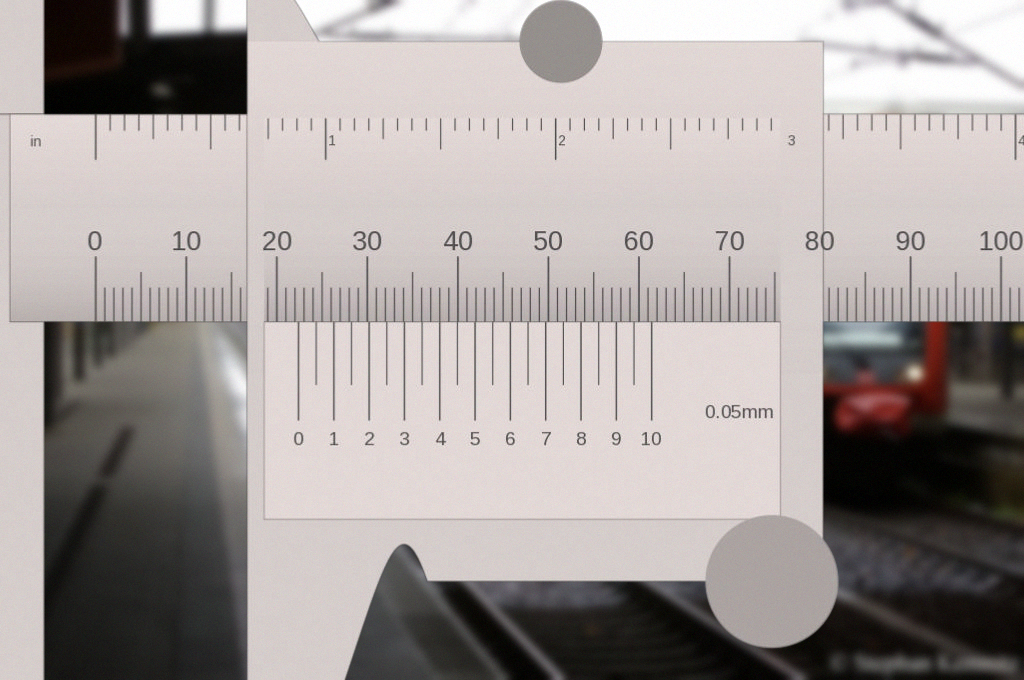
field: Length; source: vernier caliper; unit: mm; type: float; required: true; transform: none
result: 22.4 mm
